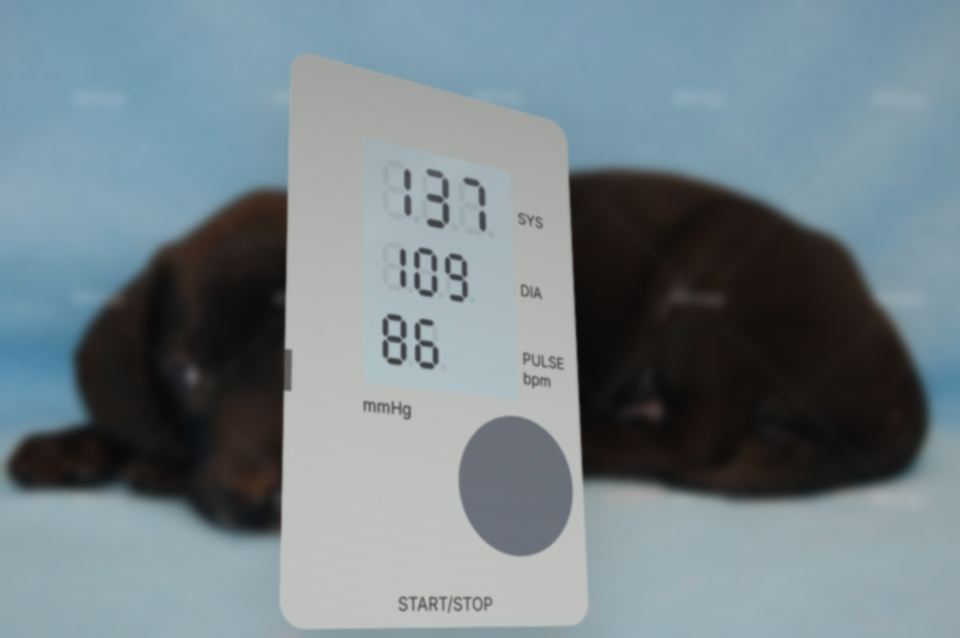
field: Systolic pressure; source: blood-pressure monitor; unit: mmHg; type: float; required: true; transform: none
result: 137 mmHg
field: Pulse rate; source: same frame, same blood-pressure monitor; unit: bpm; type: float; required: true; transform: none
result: 86 bpm
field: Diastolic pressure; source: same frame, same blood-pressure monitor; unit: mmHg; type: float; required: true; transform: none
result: 109 mmHg
